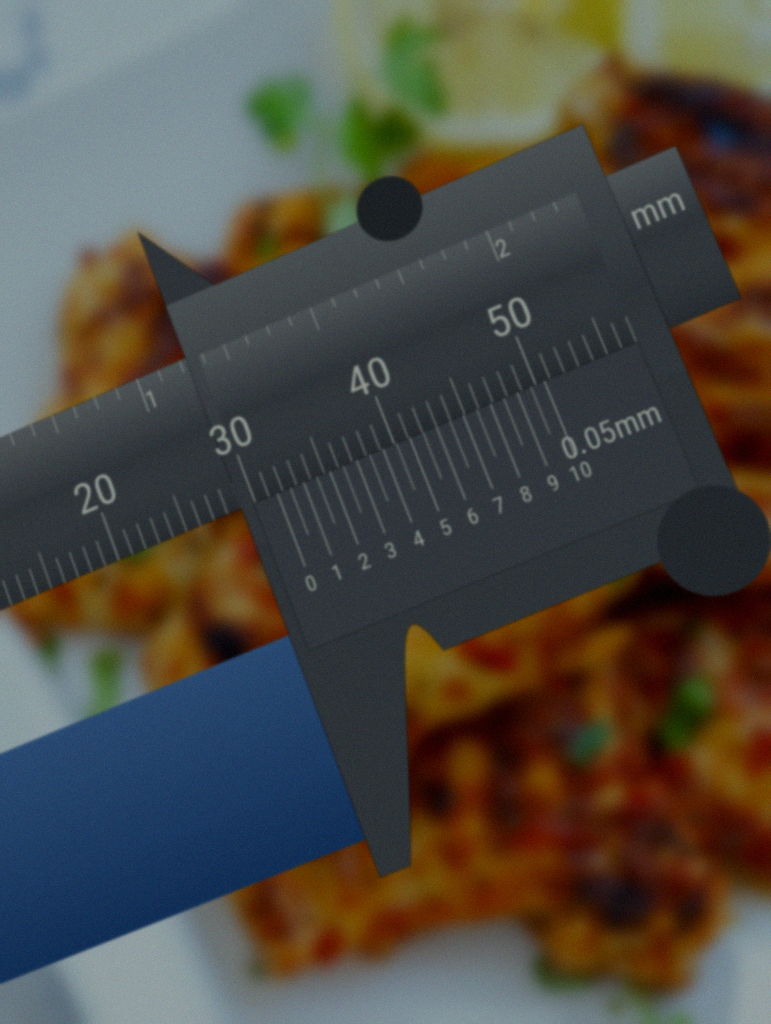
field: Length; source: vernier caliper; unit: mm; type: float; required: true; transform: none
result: 31.6 mm
